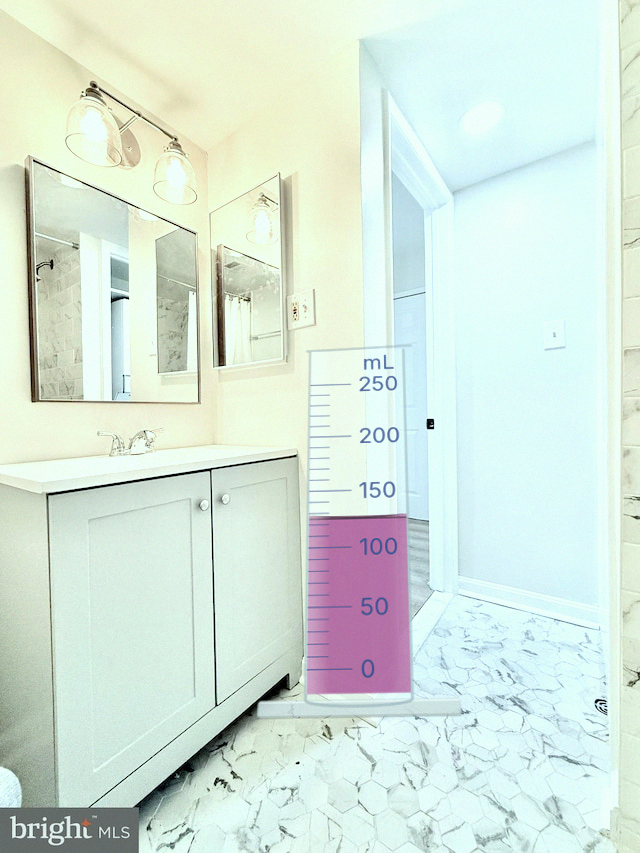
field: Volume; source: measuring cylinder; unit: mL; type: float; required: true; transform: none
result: 125 mL
